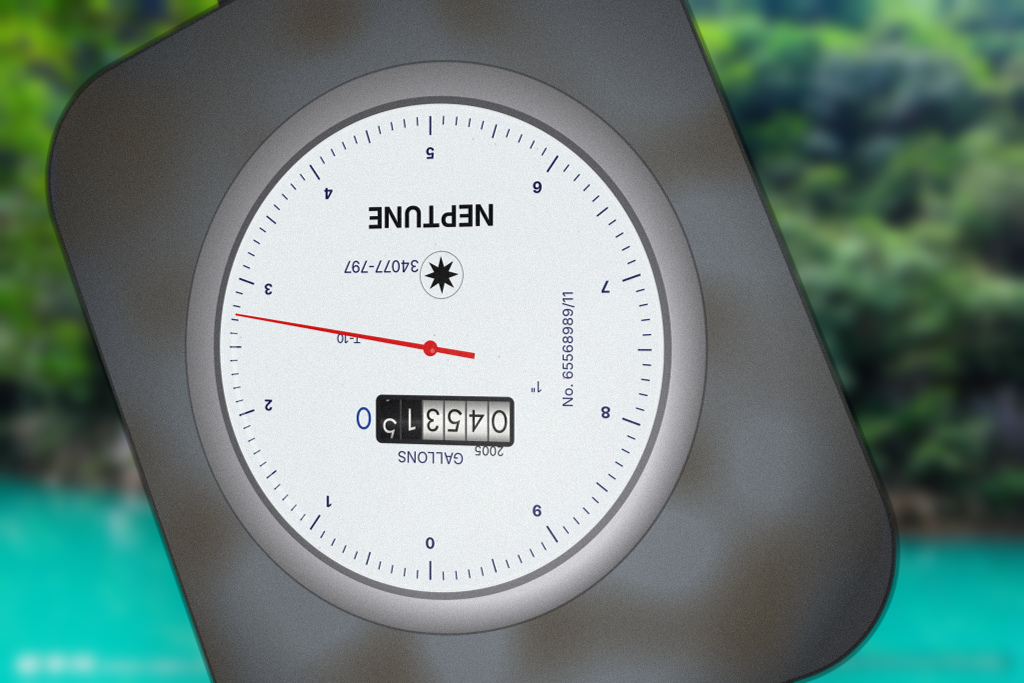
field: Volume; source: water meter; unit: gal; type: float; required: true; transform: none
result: 453152.7 gal
